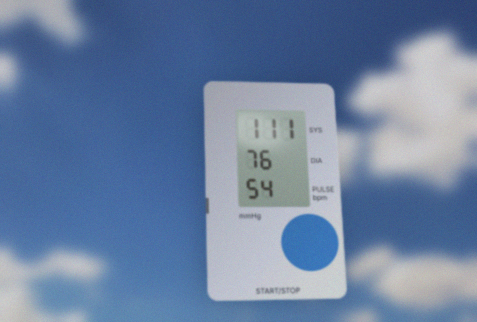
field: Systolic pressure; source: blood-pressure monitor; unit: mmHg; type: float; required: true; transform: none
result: 111 mmHg
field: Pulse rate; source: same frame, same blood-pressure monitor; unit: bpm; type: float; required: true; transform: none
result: 54 bpm
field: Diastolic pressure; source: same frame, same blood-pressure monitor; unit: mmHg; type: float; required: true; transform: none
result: 76 mmHg
